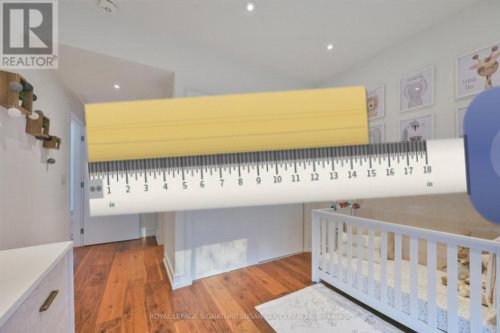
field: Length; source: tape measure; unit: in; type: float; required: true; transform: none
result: 15 in
